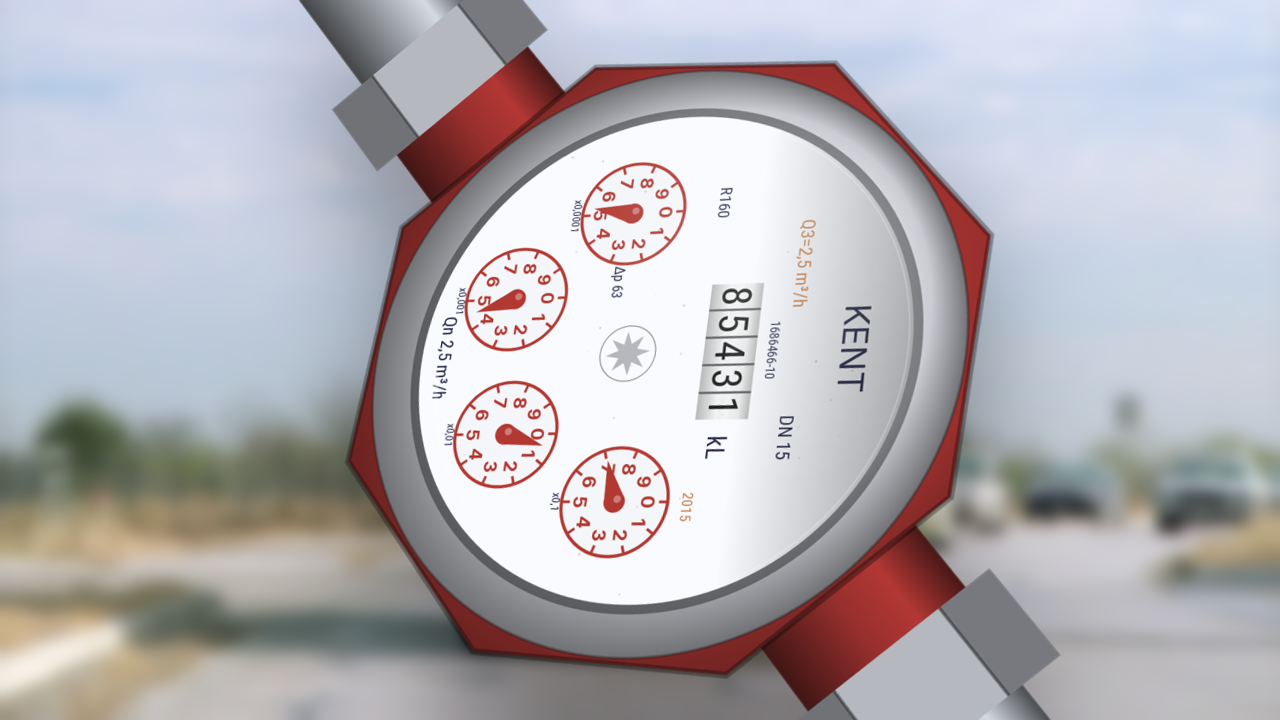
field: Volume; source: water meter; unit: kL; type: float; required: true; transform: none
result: 85431.7045 kL
